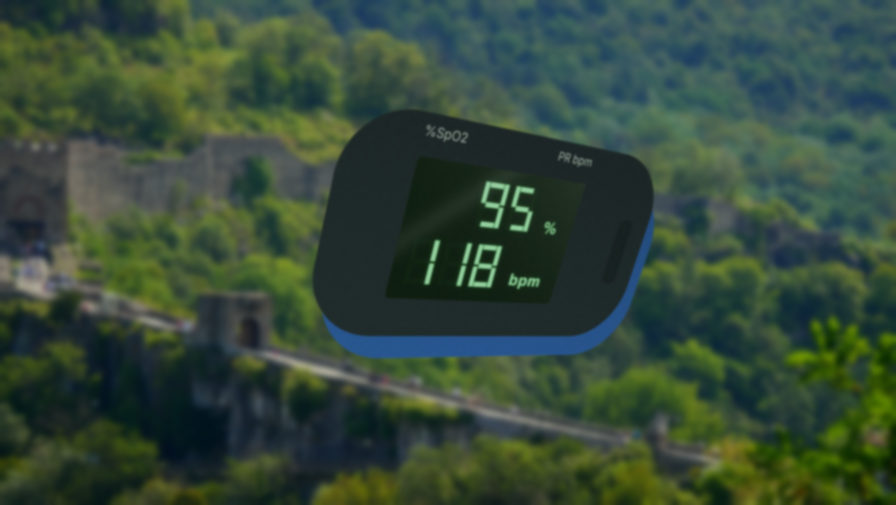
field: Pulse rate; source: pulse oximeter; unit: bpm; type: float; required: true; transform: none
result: 118 bpm
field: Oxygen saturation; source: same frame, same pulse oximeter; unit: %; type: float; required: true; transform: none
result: 95 %
